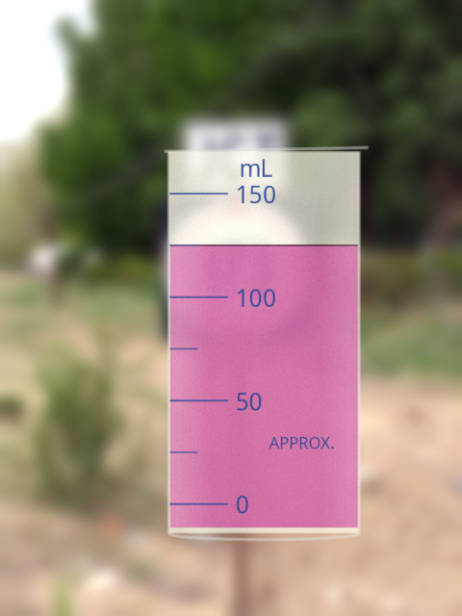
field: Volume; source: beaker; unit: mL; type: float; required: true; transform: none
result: 125 mL
